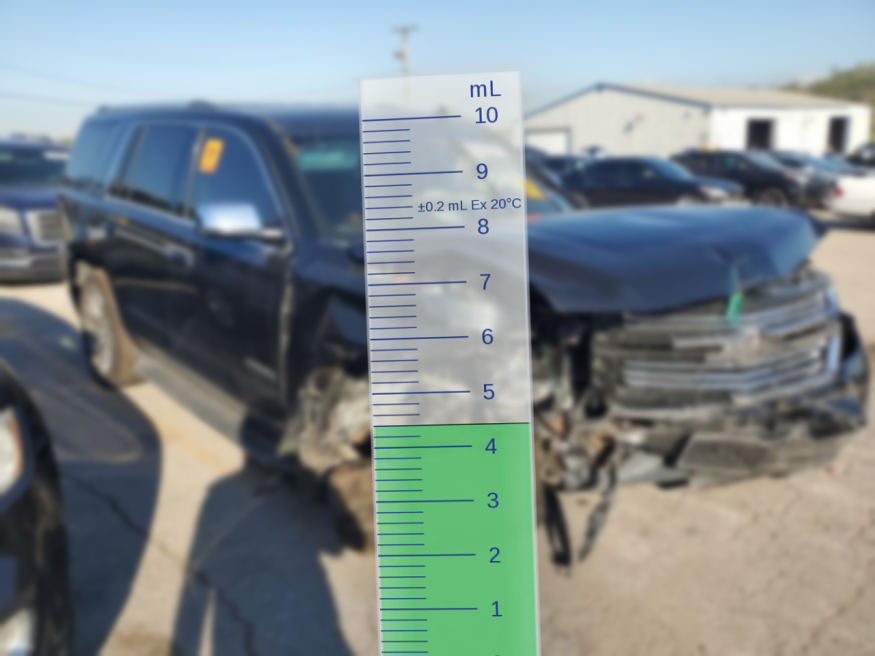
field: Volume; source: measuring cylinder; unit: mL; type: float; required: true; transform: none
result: 4.4 mL
